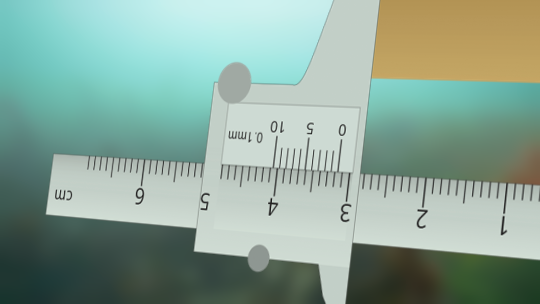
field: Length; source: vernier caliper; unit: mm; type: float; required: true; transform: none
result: 31.6 mm
